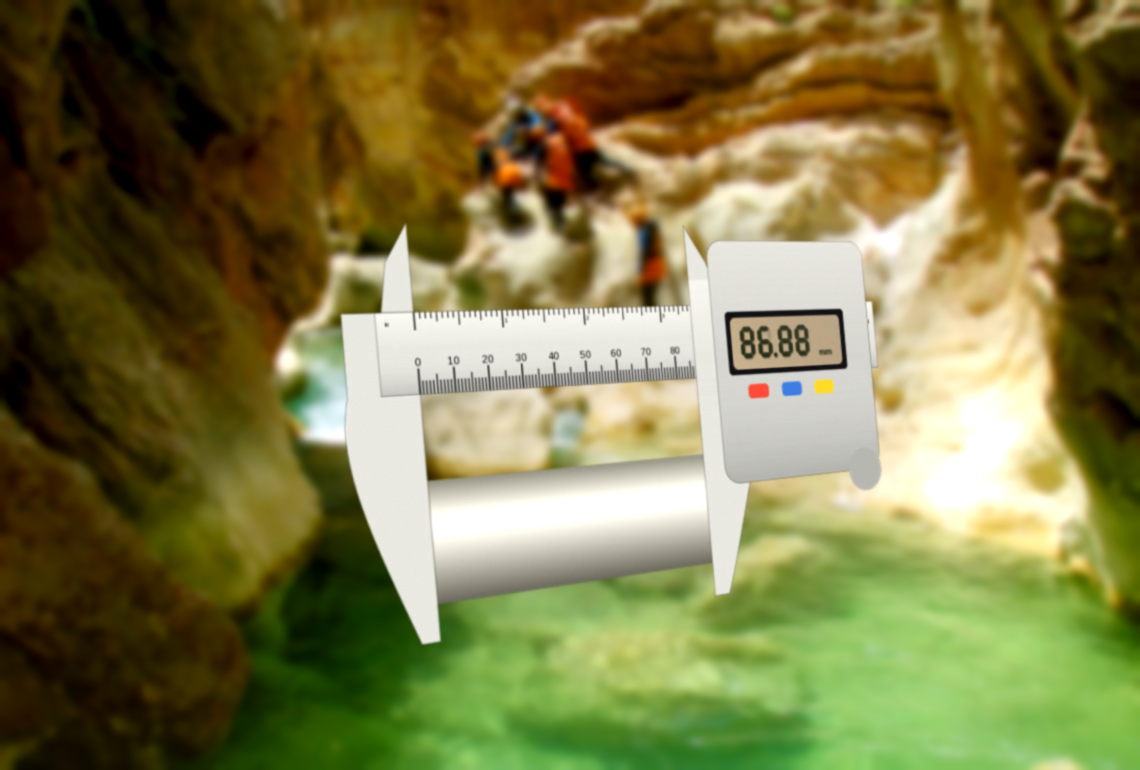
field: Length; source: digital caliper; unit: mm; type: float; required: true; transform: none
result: 86.88 mm
